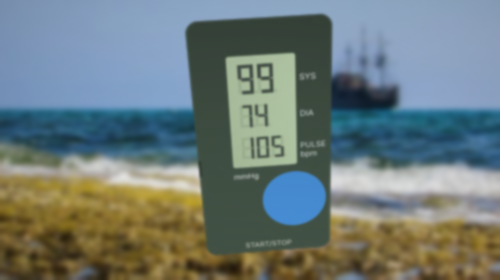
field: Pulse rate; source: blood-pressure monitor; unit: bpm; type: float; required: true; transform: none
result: 105 bpm
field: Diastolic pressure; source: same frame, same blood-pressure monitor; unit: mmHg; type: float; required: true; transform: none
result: 74 mmHg
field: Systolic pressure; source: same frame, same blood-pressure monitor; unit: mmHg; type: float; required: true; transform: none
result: 99 mmHg
